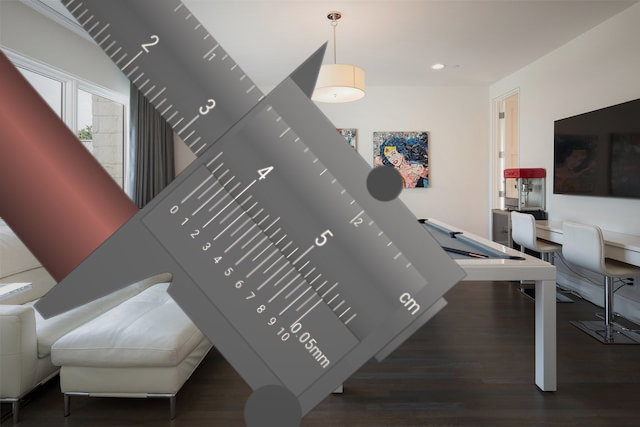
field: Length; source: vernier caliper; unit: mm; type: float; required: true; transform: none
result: 36.2 mm
